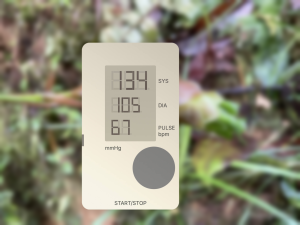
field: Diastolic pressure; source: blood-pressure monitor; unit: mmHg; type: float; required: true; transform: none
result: 105 mmHg
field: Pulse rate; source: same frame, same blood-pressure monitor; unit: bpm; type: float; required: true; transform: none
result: 67 bpm
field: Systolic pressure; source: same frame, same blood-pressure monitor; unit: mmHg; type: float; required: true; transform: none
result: 134 mmHg
